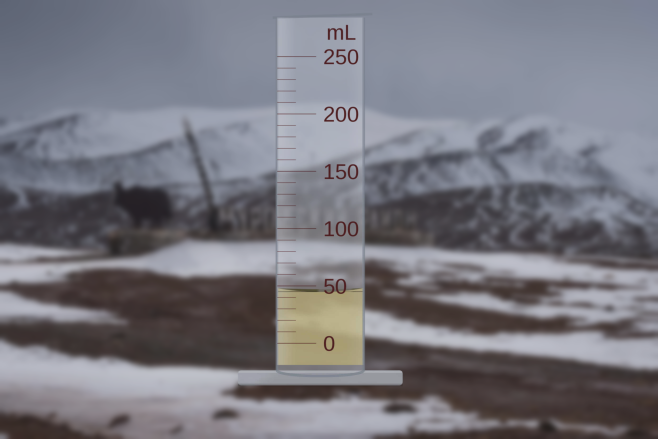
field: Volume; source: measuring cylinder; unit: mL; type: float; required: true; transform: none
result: 45 mL
